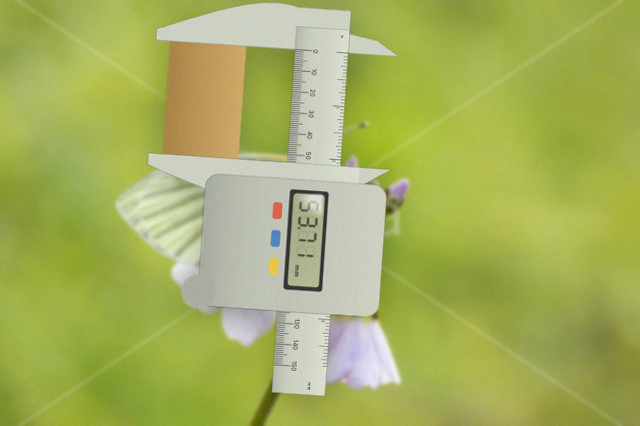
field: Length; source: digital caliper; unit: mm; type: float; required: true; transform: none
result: 53.71 mm
